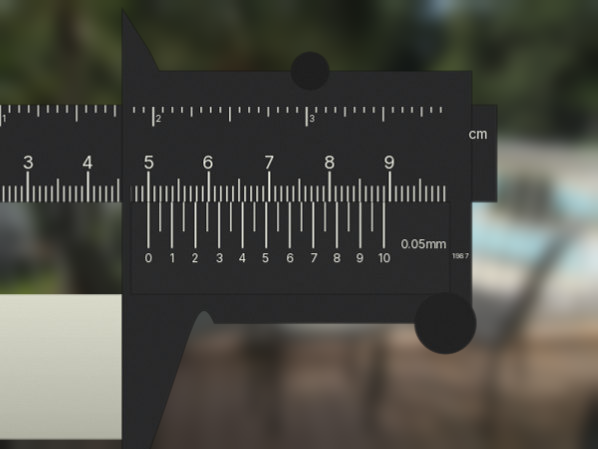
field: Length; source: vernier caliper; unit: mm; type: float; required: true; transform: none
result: 50.0 mm
